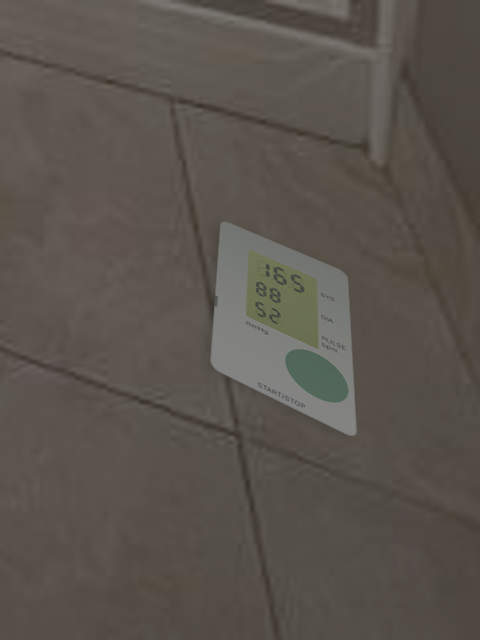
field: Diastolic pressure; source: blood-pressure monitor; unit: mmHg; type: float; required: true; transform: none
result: 88 mmHg
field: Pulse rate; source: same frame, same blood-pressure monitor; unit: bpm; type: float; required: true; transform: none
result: 52 bpm
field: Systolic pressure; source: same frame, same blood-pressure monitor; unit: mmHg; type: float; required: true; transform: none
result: 165 mmHg
